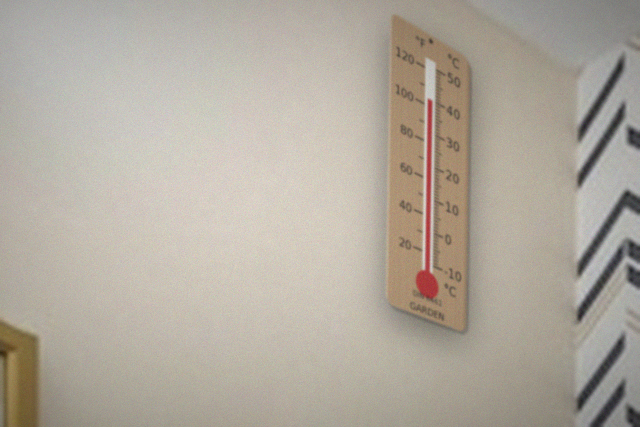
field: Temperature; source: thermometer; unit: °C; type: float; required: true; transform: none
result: 40 °C
